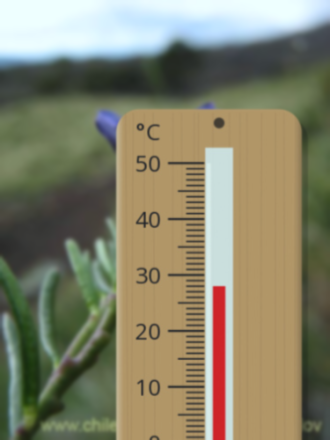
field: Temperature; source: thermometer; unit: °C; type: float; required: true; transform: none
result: 28 °C
